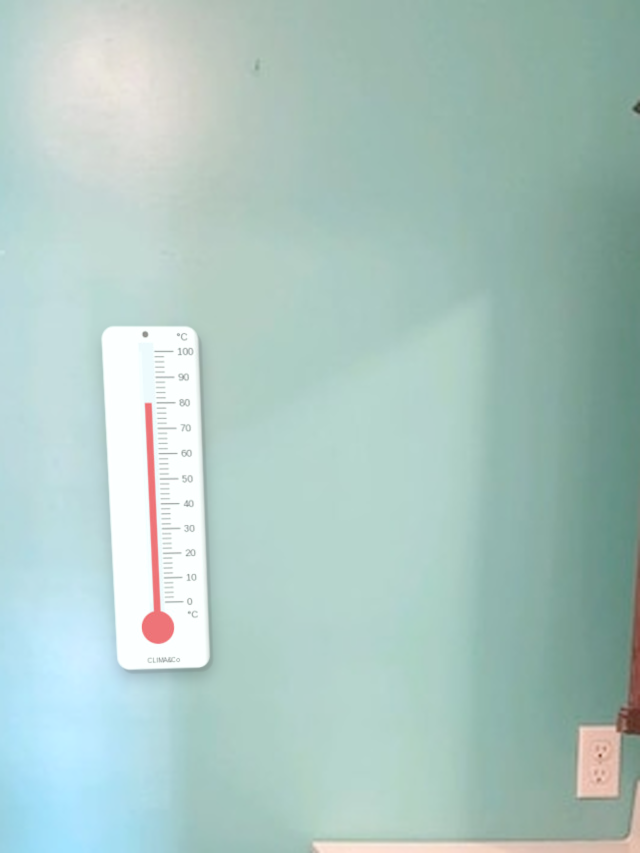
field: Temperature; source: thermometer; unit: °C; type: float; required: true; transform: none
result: 80 °C
